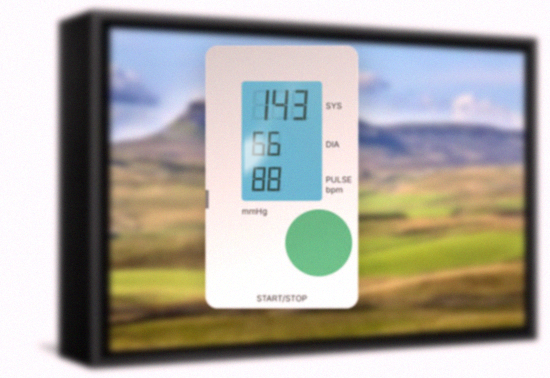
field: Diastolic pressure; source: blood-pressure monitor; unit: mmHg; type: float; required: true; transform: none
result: 66 mmHg
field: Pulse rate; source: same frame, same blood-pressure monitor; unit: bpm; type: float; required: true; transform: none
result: 88 bpm
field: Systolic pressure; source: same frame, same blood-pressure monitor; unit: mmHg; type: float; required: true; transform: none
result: 143 mmHg
